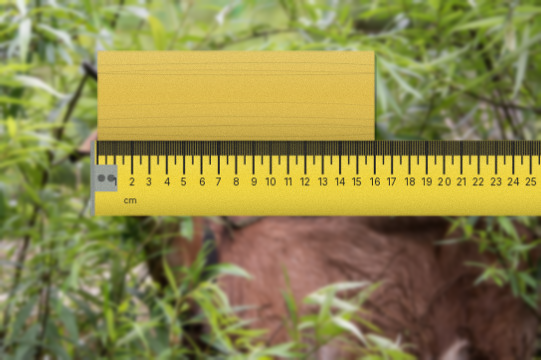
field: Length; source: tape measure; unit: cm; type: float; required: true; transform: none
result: 16 cm
